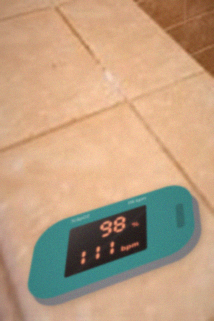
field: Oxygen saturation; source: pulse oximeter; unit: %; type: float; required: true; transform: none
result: 98 %
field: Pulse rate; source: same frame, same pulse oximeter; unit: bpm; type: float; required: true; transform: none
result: 111 bpm
